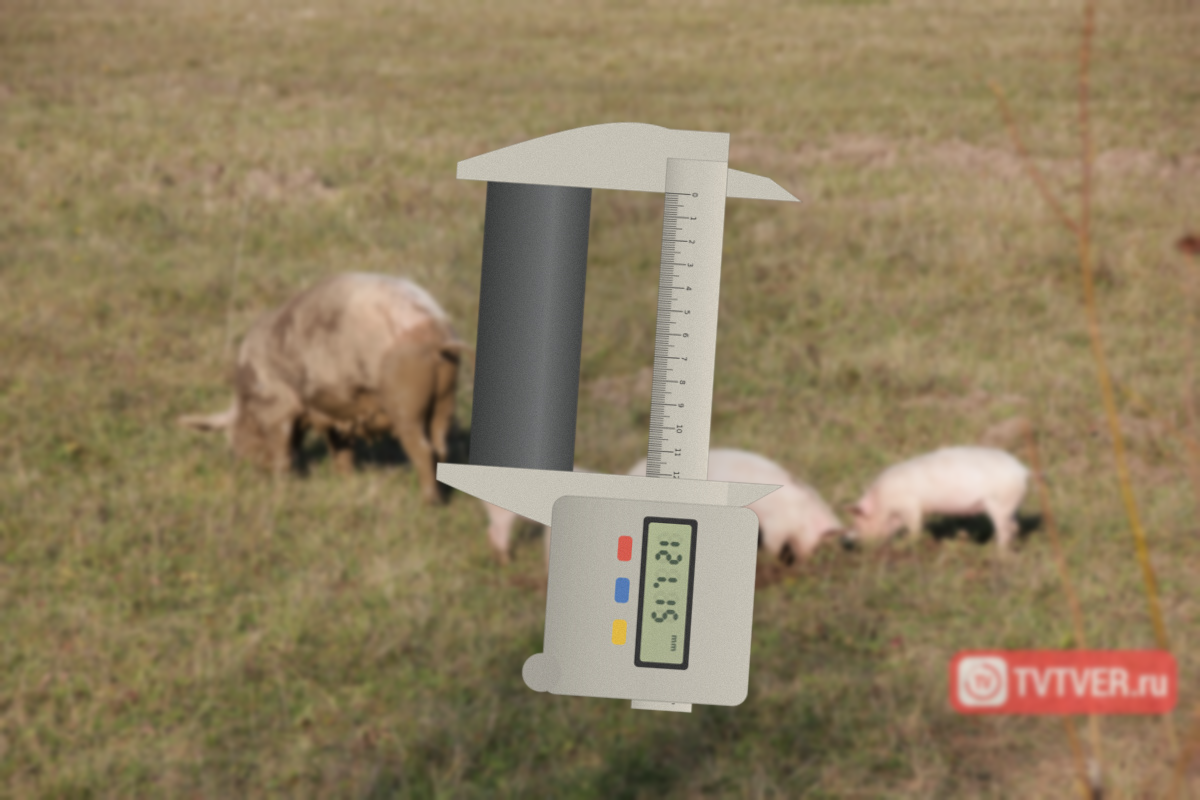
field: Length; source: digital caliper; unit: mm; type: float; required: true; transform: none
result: 121.15 mm
